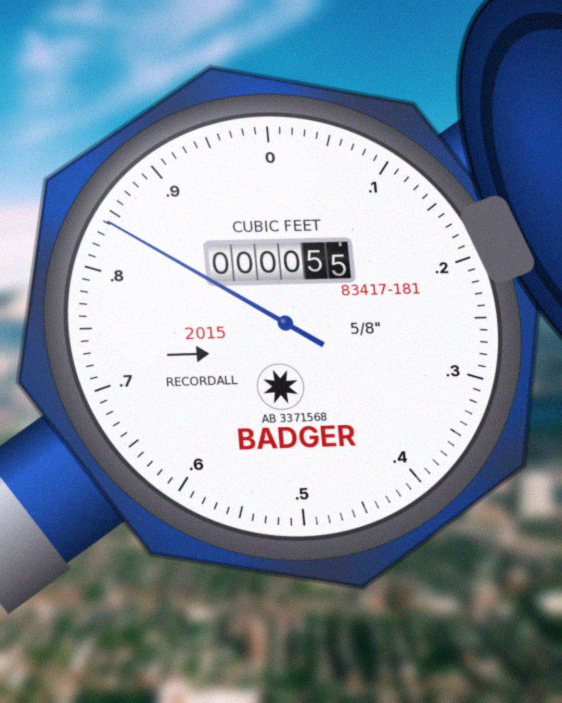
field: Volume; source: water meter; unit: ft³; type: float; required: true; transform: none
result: 54.84 ft³
